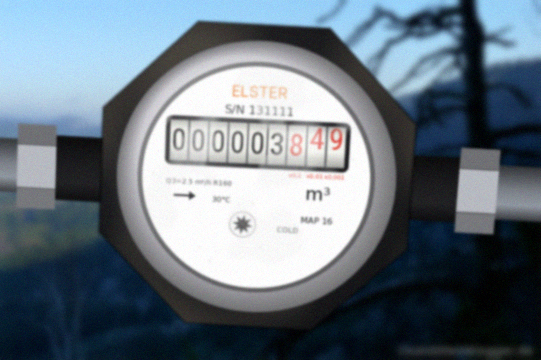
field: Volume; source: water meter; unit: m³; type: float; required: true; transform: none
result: 3.849 m³
